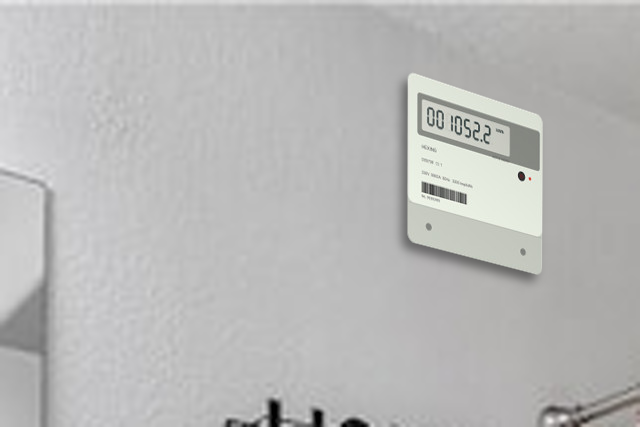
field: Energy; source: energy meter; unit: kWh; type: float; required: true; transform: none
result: 1052.2 kWh
